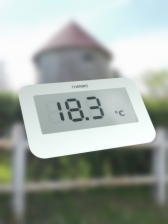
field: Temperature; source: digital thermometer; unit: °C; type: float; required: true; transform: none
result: 18.3 °C
